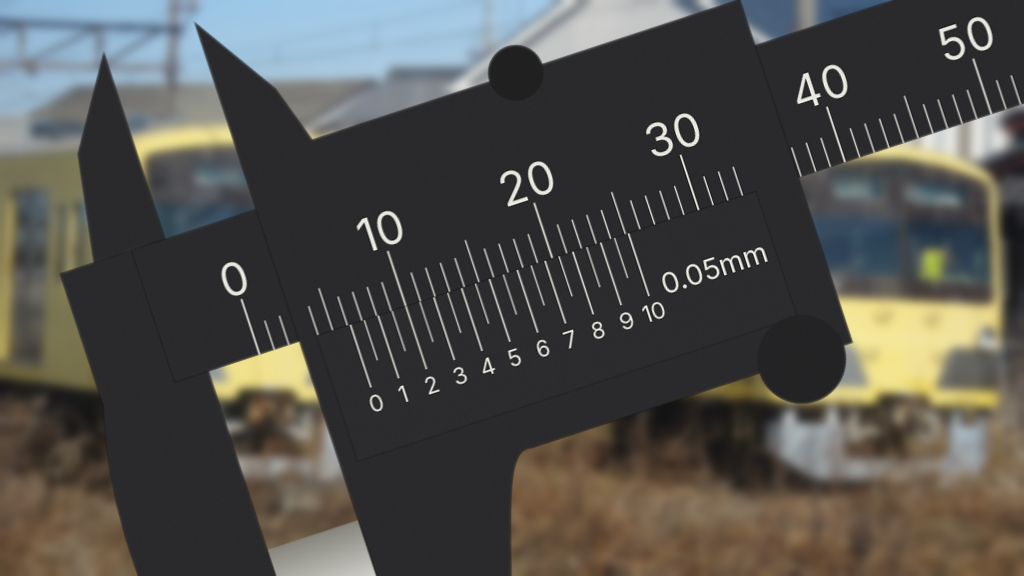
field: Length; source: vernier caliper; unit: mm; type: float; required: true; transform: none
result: 6.2 mm
